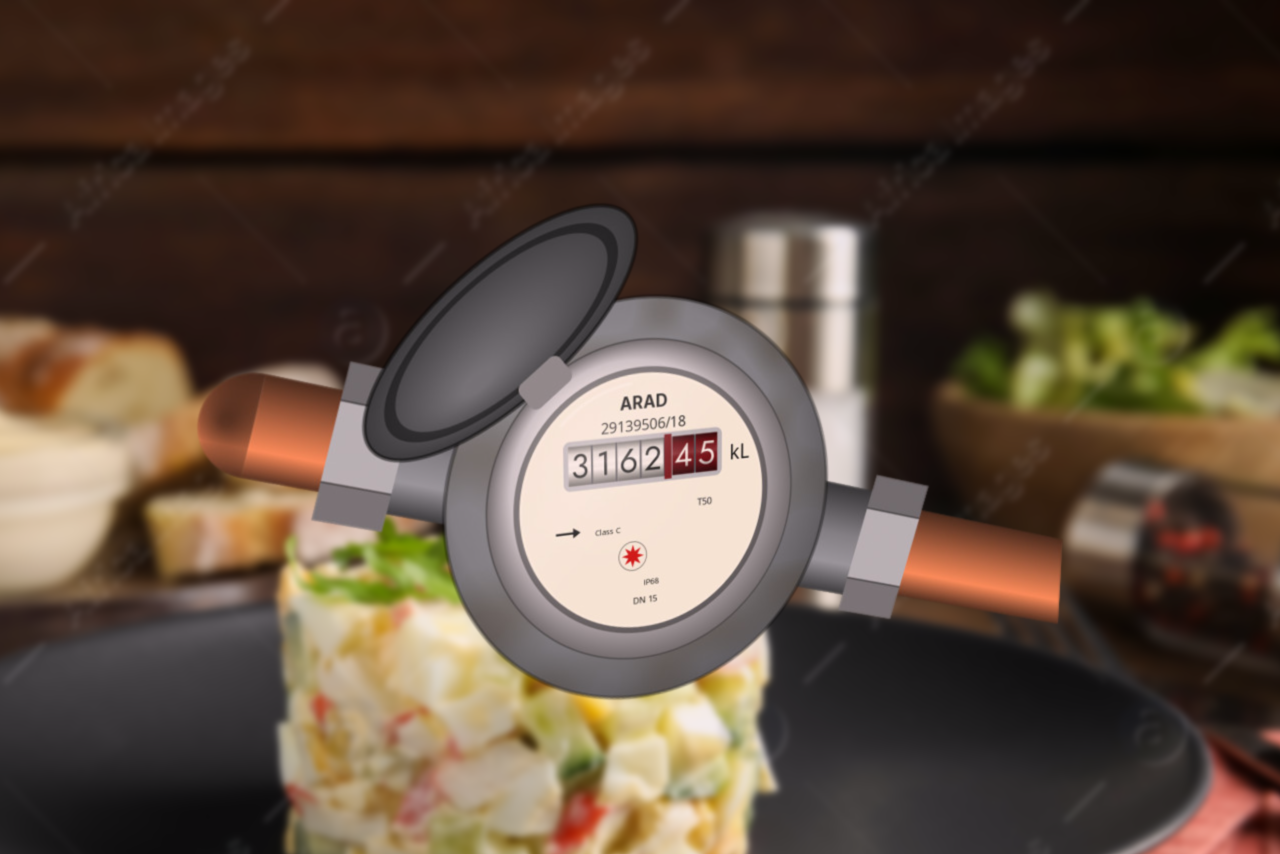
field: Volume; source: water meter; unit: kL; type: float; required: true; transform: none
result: 3162.45 kL
